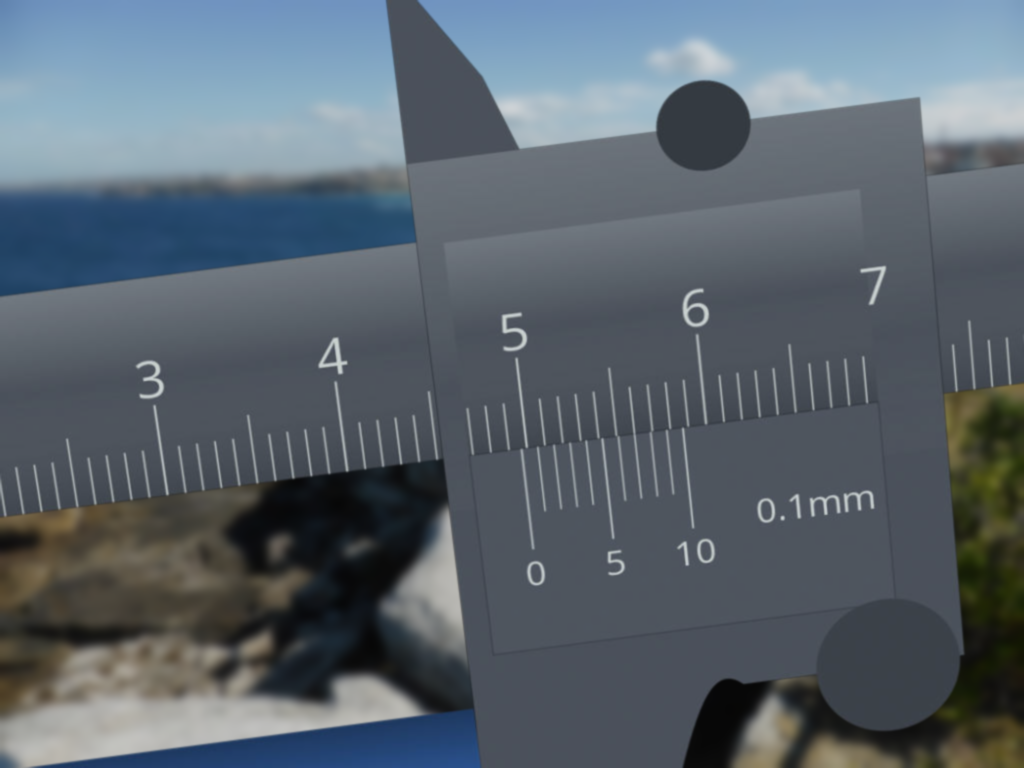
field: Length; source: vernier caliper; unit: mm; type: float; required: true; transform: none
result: 49.7 mm
